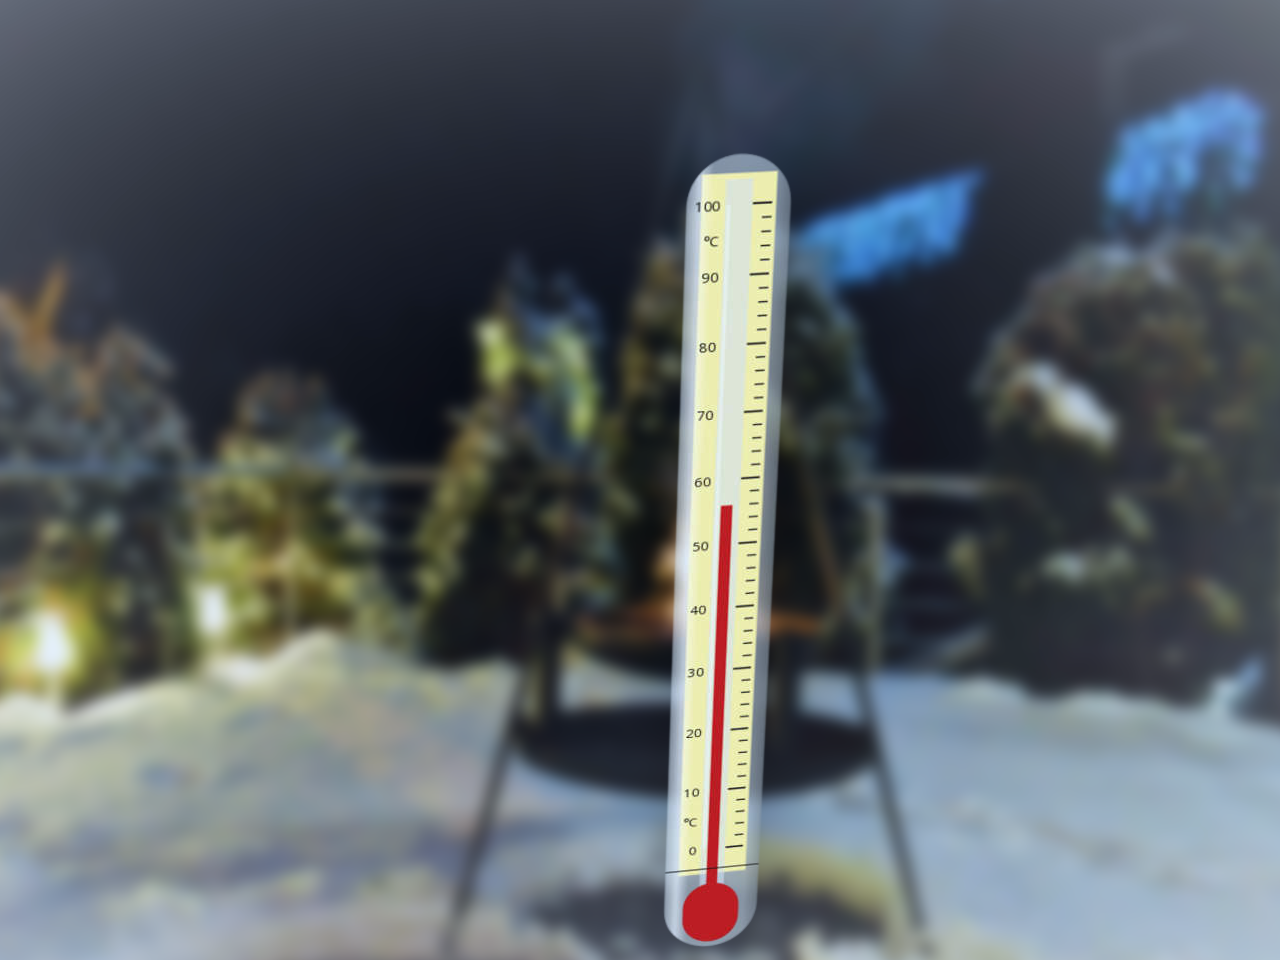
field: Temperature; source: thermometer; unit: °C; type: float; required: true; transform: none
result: 56 °C
